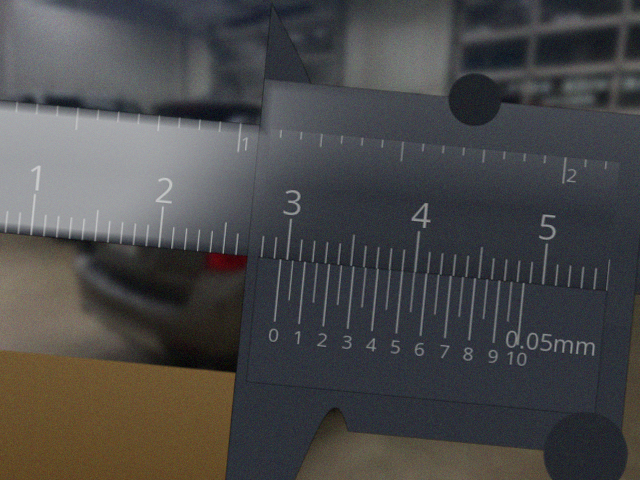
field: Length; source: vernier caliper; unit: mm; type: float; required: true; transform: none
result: 29.5 mm
